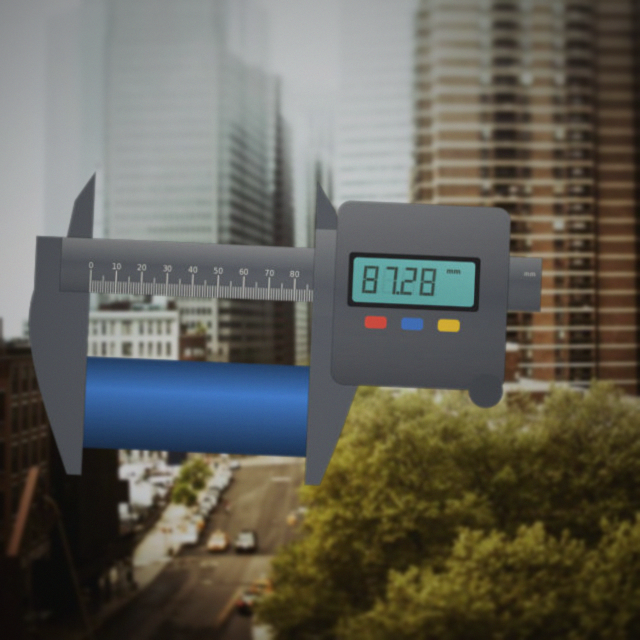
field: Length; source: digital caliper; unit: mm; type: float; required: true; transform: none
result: 87.28 mm
